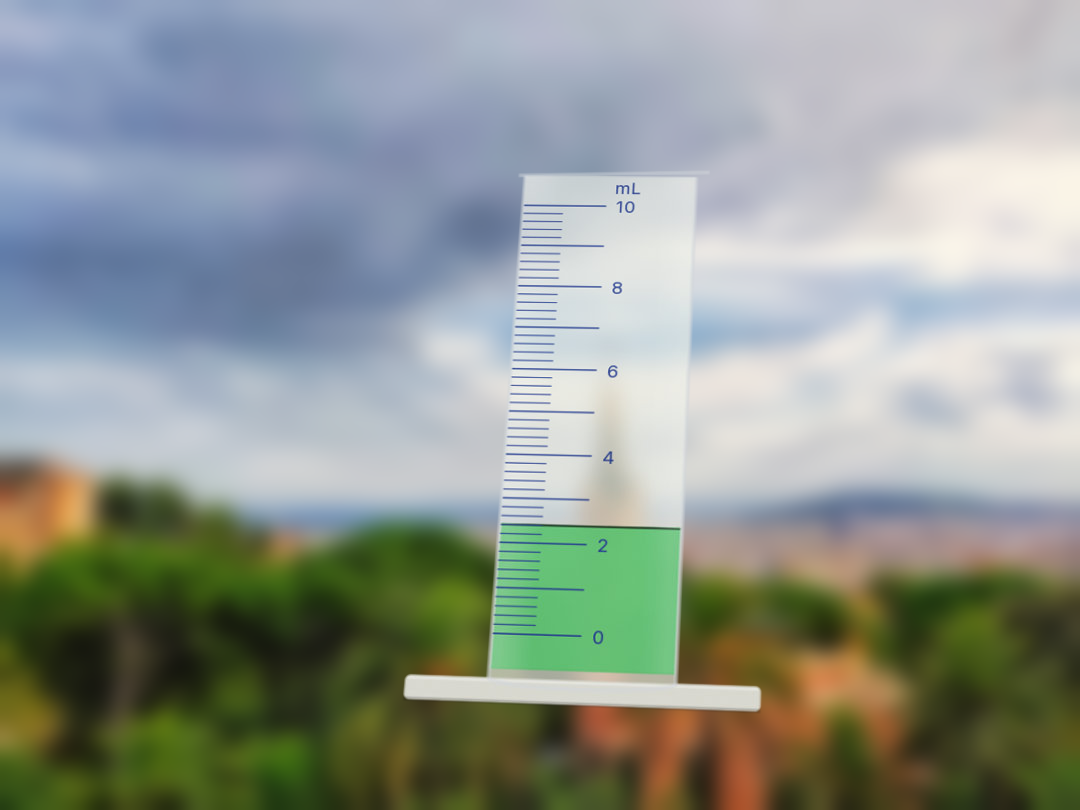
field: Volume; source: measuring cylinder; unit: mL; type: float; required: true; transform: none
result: 2.4 mL
